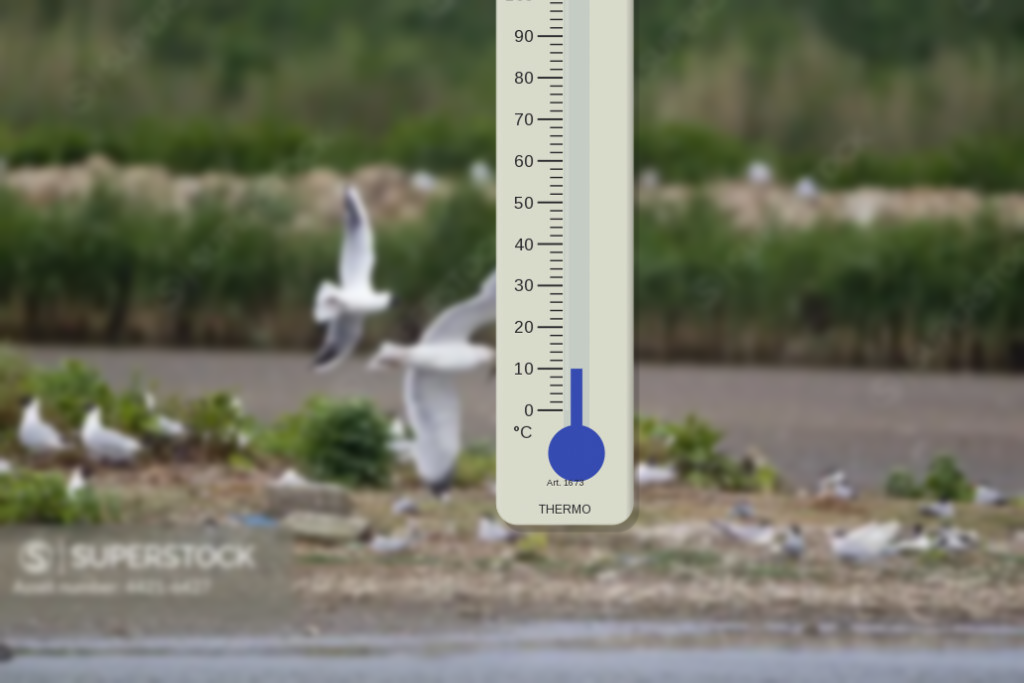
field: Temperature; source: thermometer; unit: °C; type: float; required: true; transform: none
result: 10 °C
